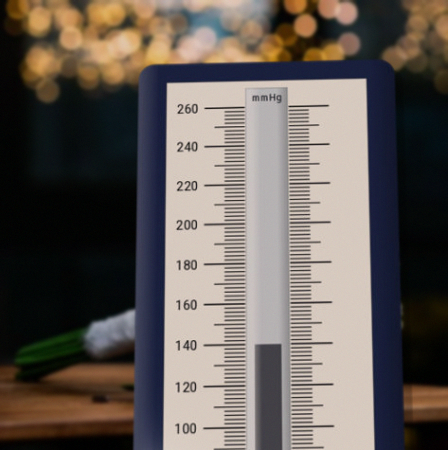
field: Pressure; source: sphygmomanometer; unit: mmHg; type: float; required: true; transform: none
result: 140 mmHg
